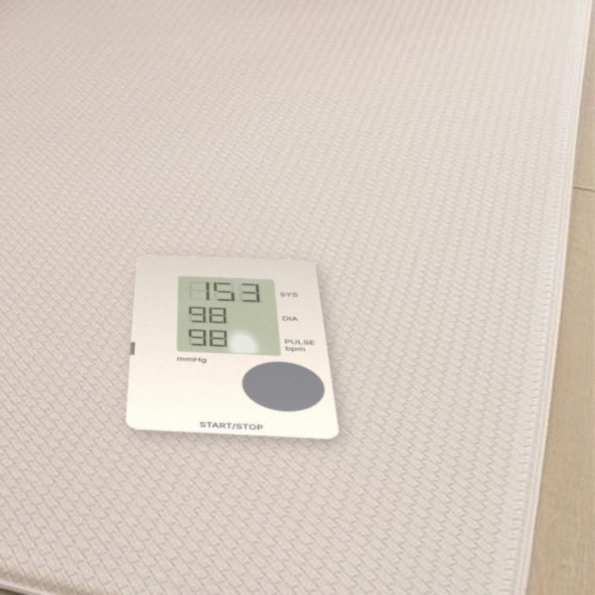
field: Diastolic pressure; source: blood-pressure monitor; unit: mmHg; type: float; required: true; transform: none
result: 98 mmHg
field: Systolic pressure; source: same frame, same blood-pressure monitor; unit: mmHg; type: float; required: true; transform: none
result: 153 mmHg
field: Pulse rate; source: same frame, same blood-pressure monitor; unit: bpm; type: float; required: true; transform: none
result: 98 bpm
